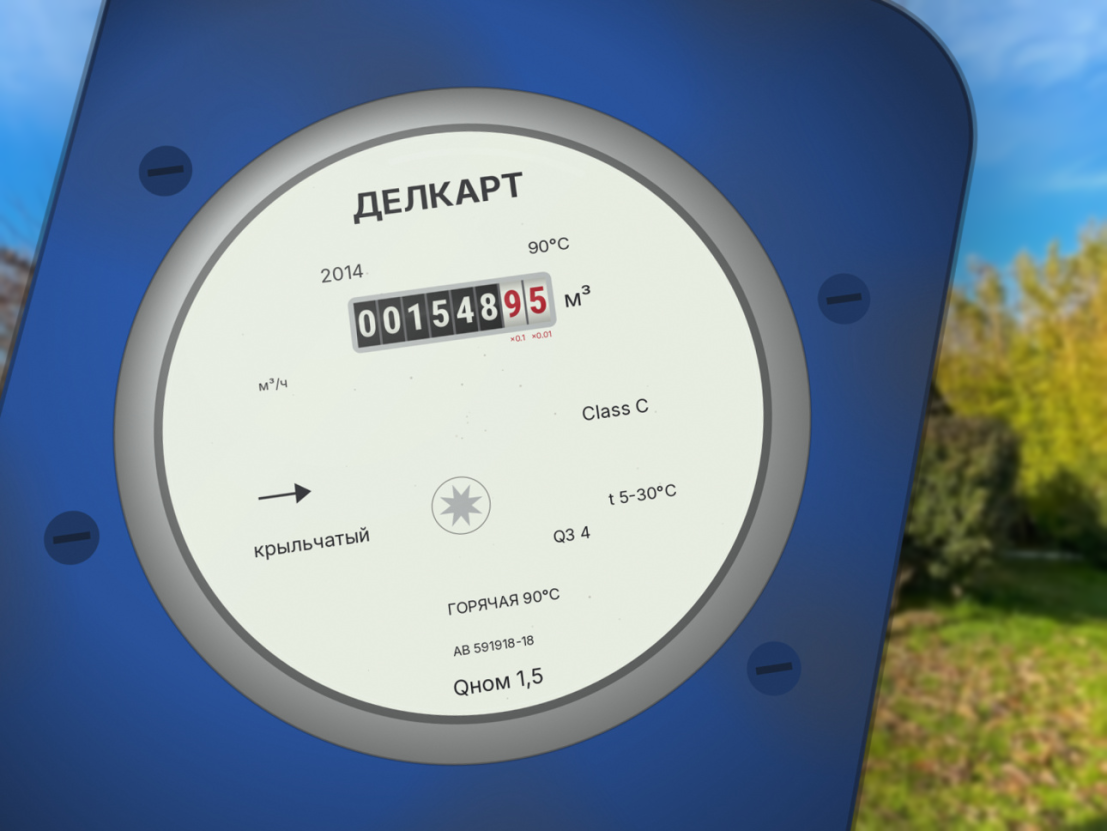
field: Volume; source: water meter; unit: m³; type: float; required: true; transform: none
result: 1548.95 m³
